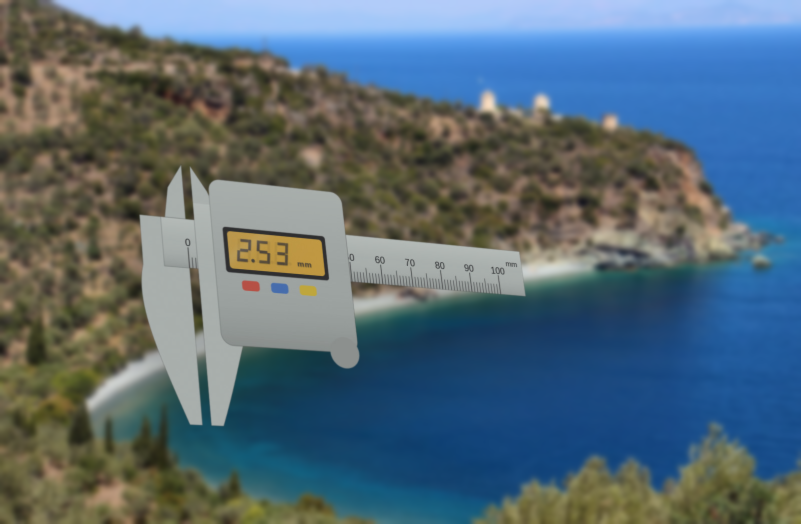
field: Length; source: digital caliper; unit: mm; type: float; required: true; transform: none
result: 2.53 mm
